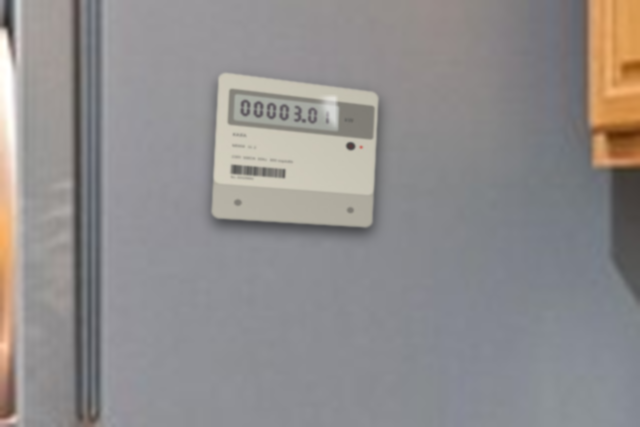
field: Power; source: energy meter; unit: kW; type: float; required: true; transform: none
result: 3.01 kW
